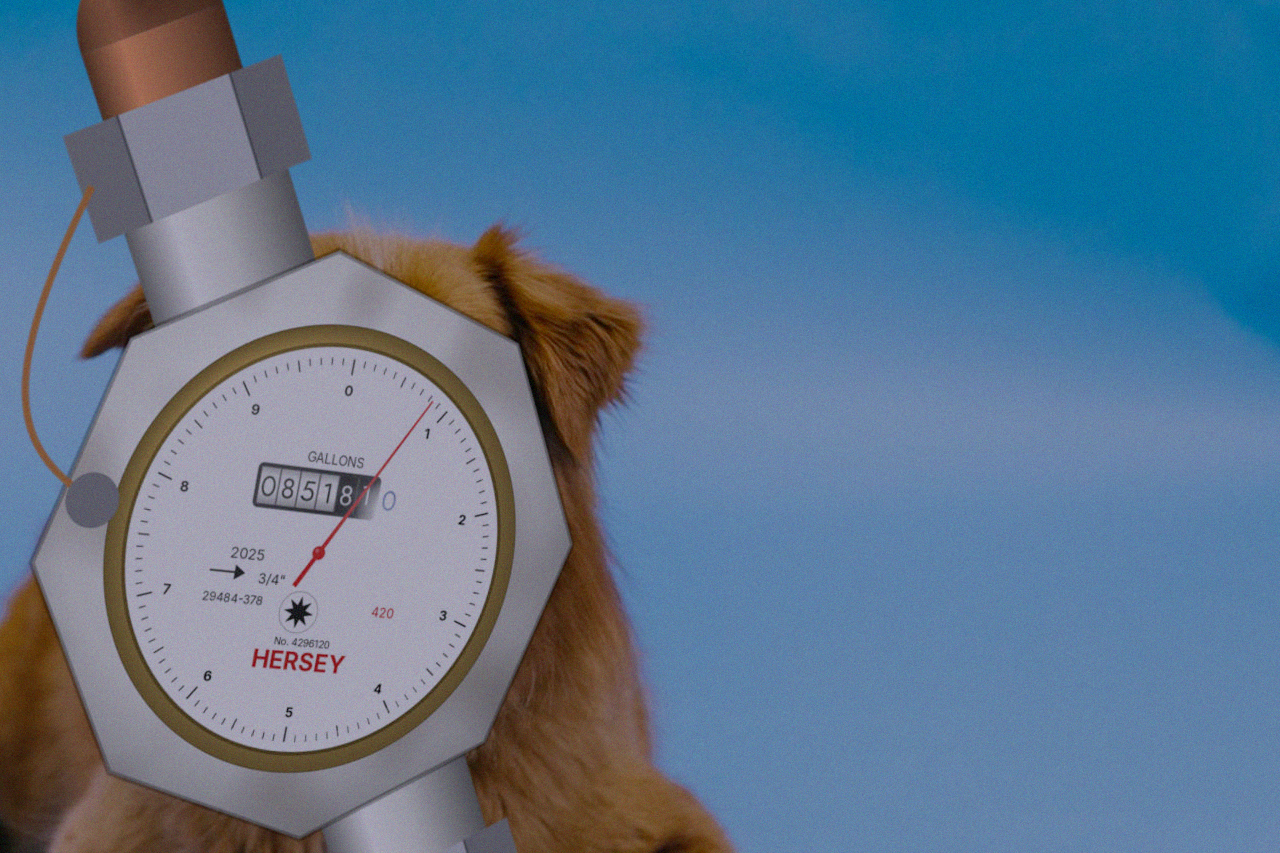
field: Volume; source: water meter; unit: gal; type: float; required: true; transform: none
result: 851810.8 gal
